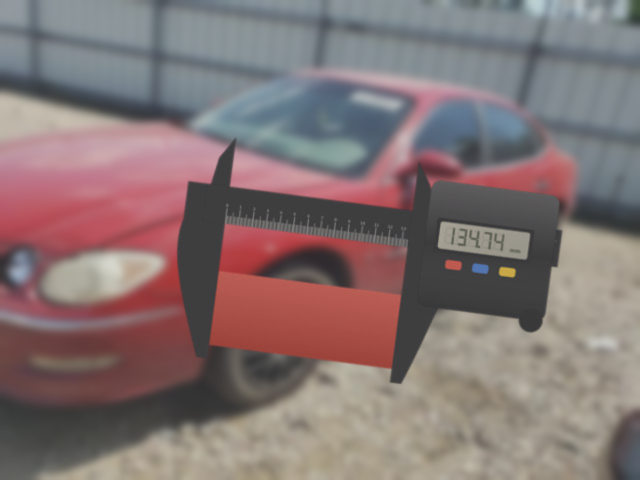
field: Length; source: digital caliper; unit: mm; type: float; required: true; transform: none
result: 134.74 mm
